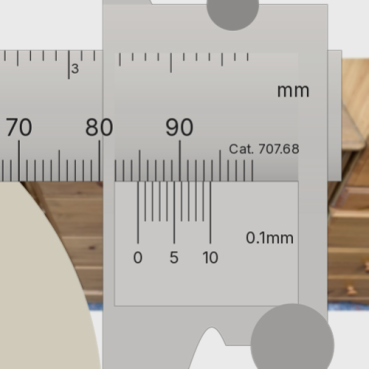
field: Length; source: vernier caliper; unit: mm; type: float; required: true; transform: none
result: 84.8 mm
